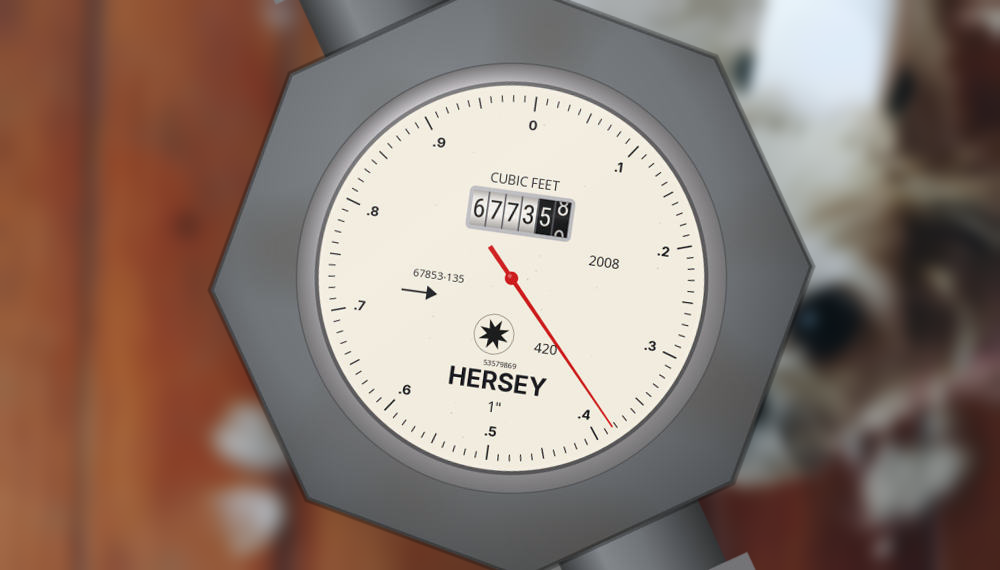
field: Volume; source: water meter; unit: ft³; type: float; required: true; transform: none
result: 677358.38 ft³
